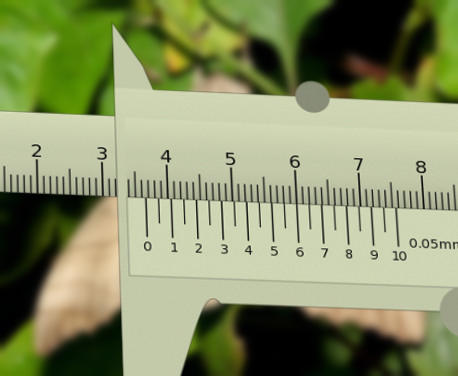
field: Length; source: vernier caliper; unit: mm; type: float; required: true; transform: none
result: 36.6 mm
